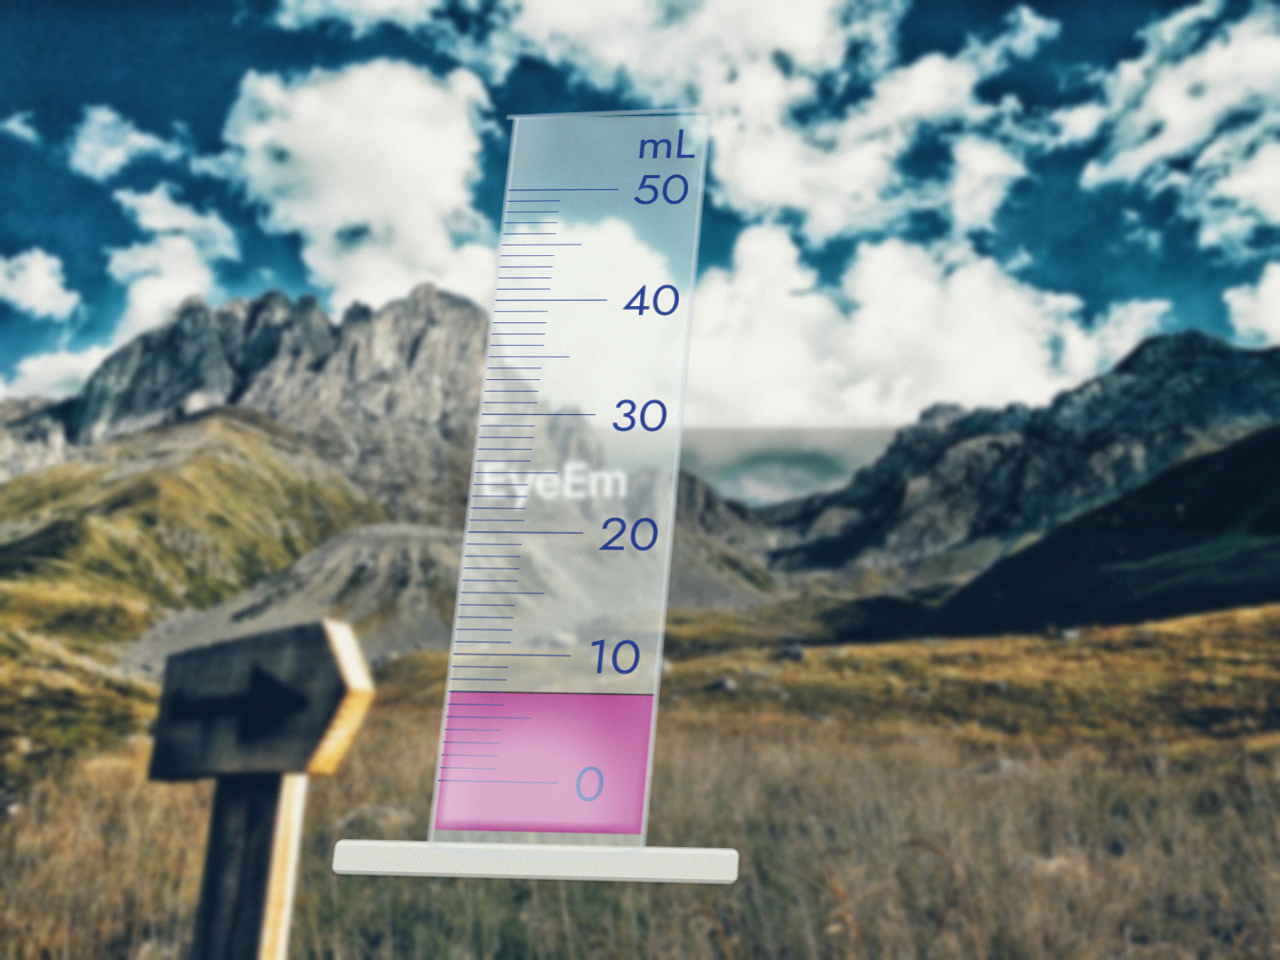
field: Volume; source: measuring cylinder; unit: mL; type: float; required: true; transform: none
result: 7 mL
